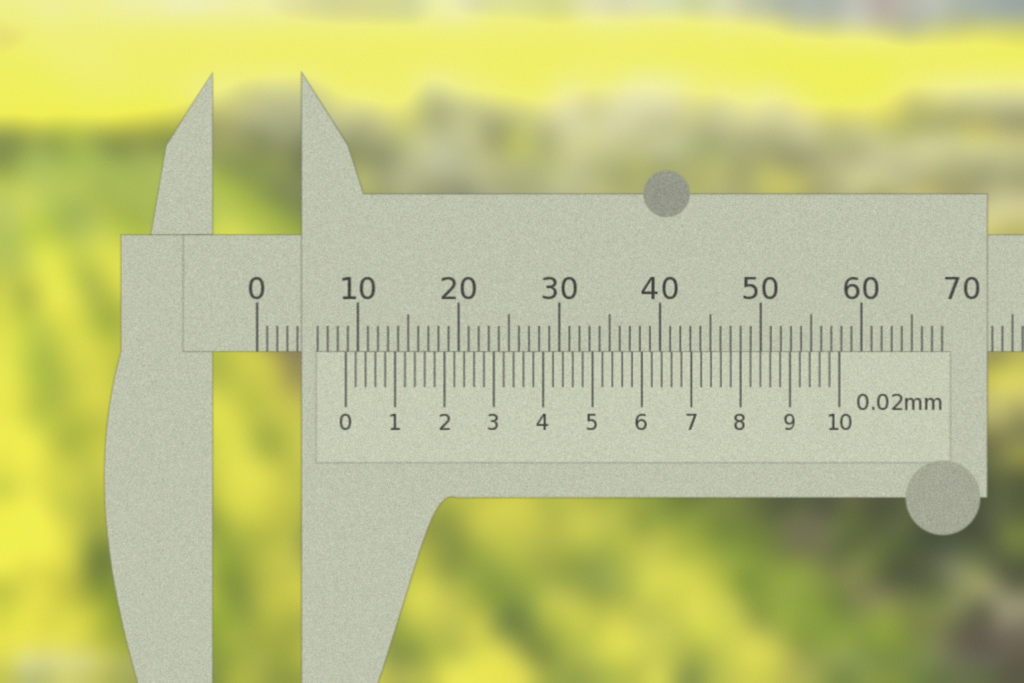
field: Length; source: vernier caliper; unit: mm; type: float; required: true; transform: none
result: 8.8 mm
